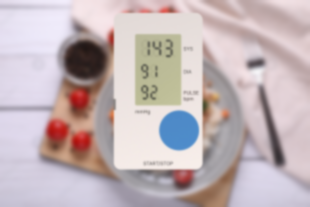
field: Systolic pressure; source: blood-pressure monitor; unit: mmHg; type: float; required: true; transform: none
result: 143 mmHg
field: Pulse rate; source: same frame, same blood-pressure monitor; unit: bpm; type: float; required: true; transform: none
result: 92 bpm
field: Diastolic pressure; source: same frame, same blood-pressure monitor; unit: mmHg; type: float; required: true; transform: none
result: 91 mmHg
